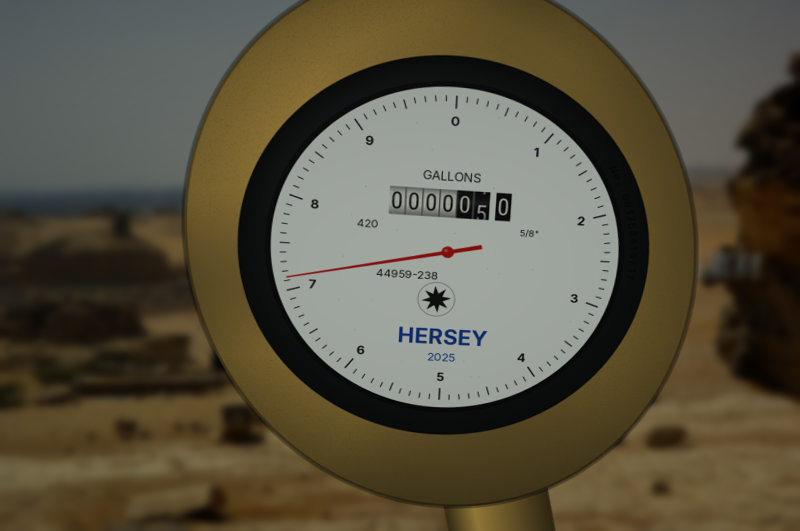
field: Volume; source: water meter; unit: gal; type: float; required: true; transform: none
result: 47.1 gal
